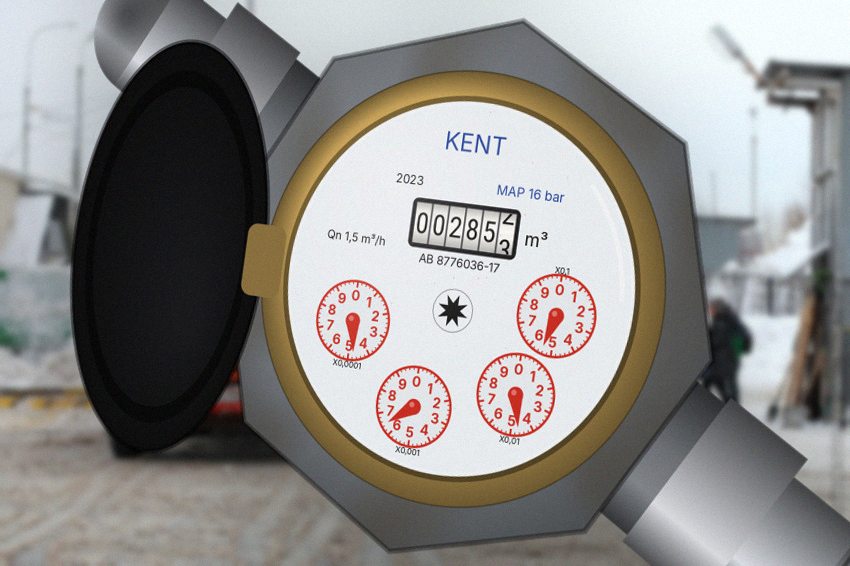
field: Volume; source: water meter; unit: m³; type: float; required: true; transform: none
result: 2852.5464 m³
